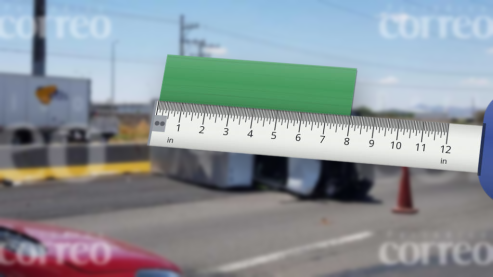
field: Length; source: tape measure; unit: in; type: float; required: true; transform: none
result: 8 in
